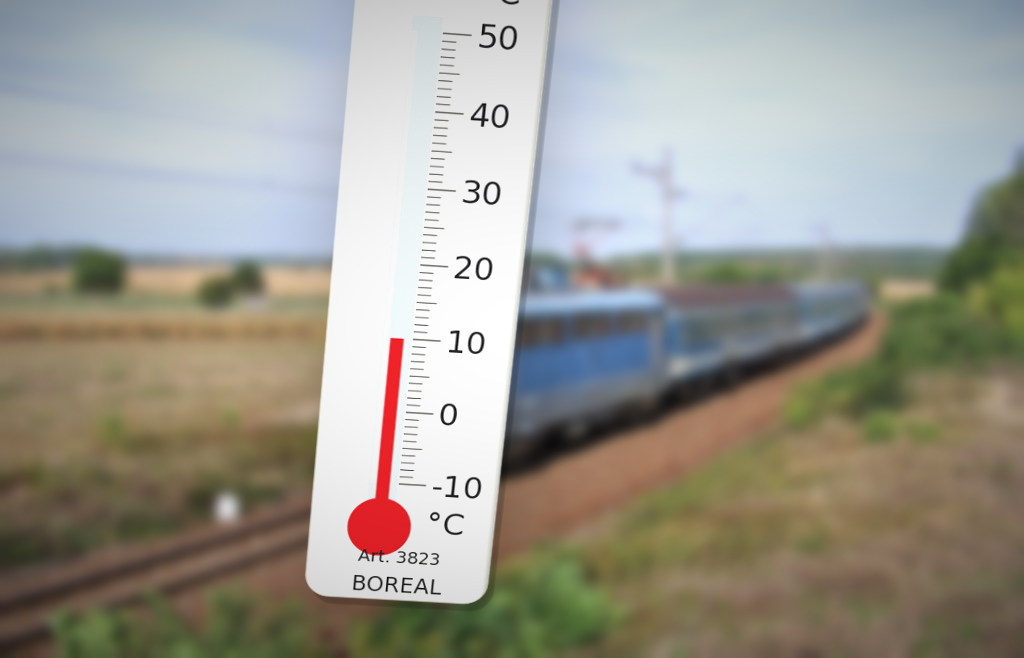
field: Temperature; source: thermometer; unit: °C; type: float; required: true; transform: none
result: 10 °C
